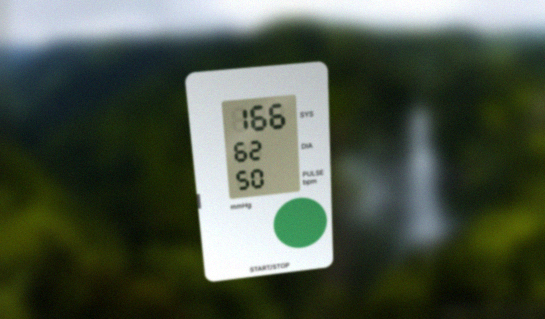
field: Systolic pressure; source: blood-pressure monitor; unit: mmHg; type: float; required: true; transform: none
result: 166 mmHg
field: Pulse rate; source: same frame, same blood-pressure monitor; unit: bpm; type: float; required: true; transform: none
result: 50 bpm
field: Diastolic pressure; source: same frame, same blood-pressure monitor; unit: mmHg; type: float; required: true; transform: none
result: 62 mmHg
